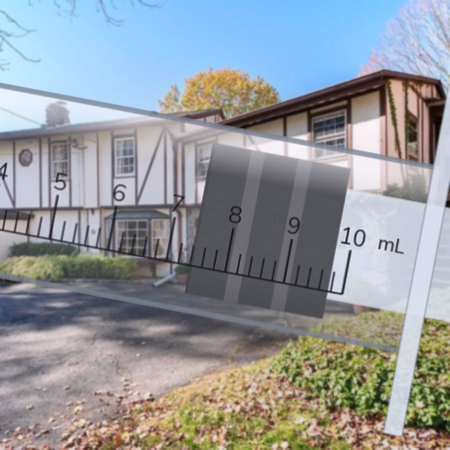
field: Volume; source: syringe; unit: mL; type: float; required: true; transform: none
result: 7.4 mL
